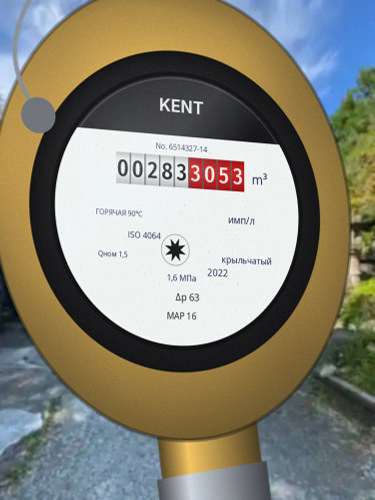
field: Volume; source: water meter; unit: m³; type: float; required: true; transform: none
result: 283.3053 m³
